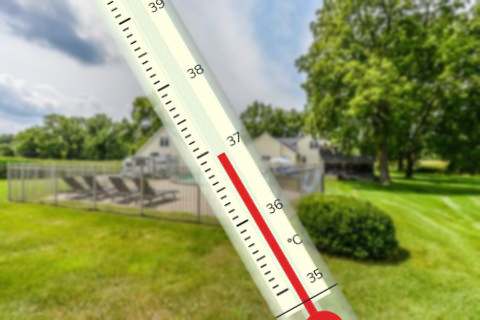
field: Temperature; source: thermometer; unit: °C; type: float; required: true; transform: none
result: 36.9 °C
